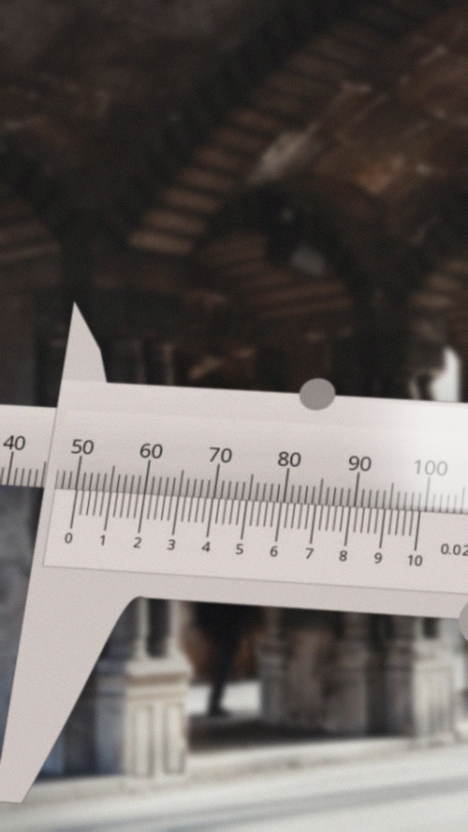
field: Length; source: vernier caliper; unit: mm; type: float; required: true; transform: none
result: 50.2 mm
